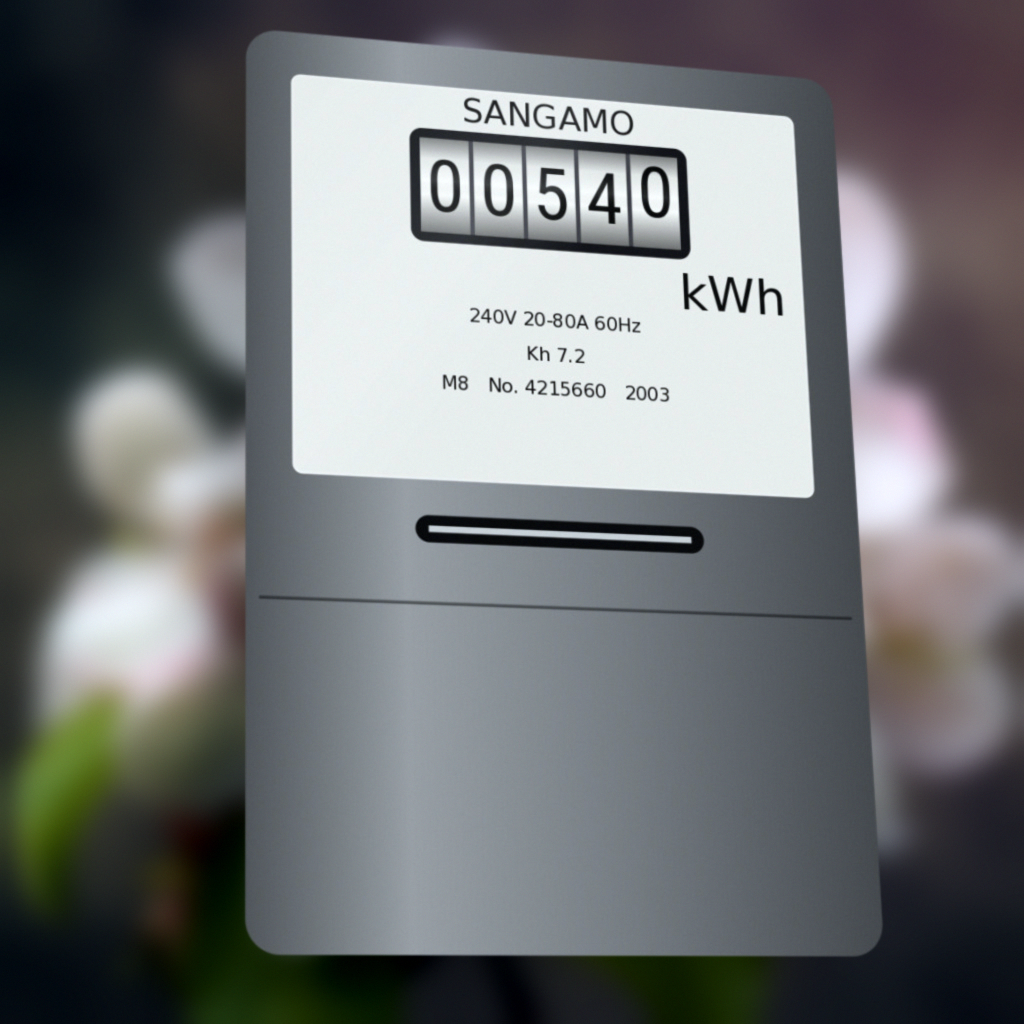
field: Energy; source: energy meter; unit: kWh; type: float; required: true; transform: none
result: 540 kWh
